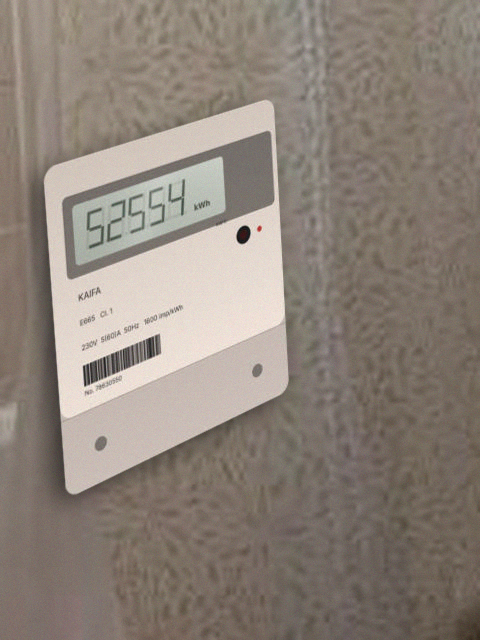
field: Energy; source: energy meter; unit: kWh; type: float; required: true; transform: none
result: 52554 kWh
